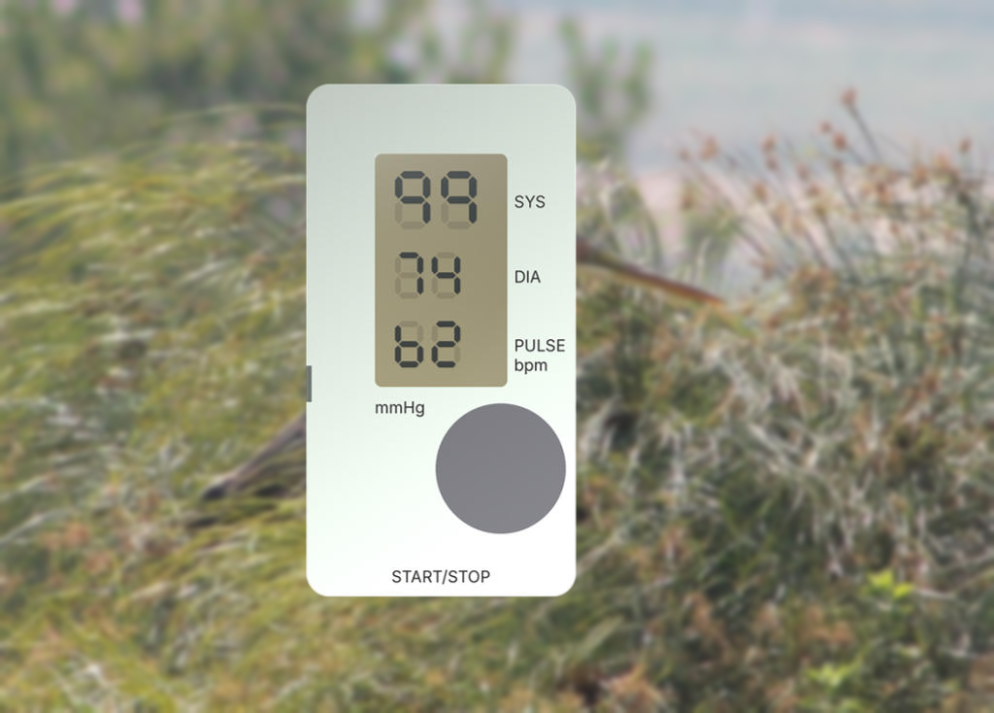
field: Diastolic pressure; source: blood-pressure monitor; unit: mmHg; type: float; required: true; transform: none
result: 74 mmHg
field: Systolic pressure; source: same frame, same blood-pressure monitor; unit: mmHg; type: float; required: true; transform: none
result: 99 mmHg
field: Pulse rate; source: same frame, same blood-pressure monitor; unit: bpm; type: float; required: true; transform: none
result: 62 bpm
